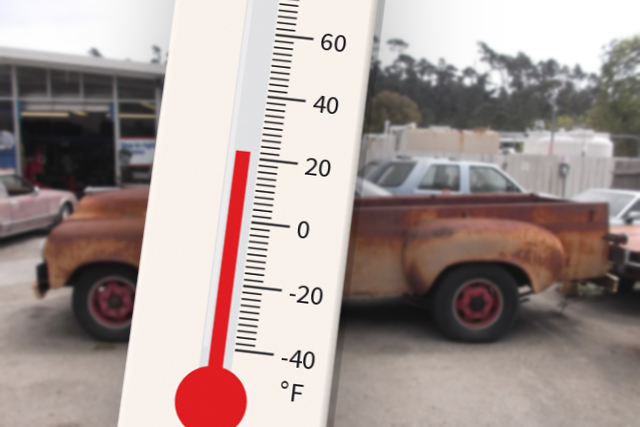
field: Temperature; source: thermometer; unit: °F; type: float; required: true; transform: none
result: 22 °F
